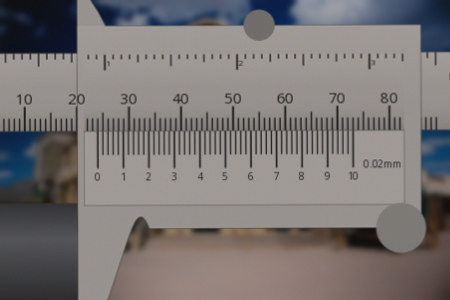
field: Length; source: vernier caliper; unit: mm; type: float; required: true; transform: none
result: 24.0 mm
